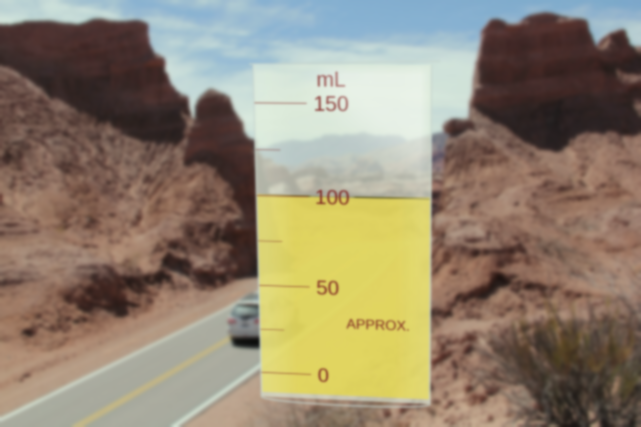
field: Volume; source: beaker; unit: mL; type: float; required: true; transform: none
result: 100 mL
